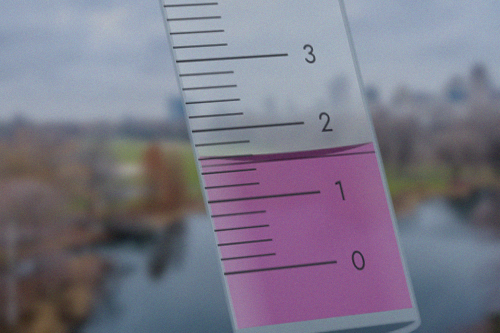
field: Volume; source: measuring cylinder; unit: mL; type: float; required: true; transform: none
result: 1.5 mL
